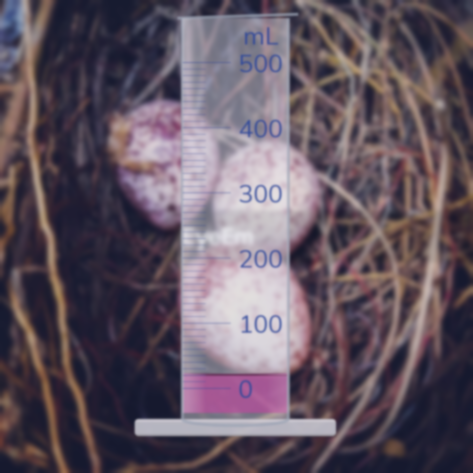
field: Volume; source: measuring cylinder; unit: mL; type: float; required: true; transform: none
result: 20 mL
